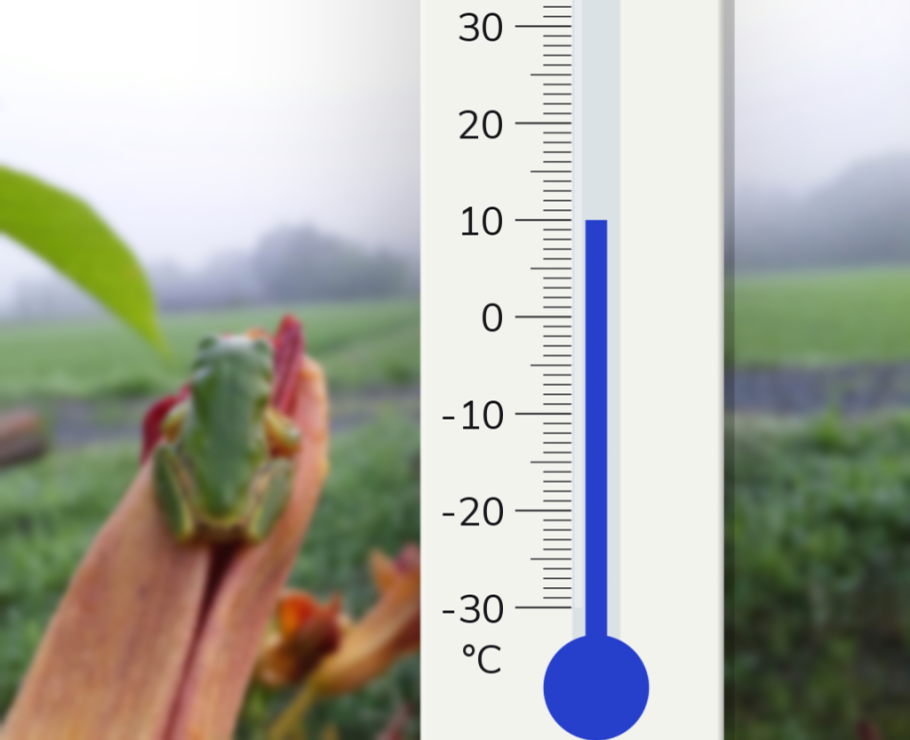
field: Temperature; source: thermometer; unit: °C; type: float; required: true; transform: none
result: 10 °C
